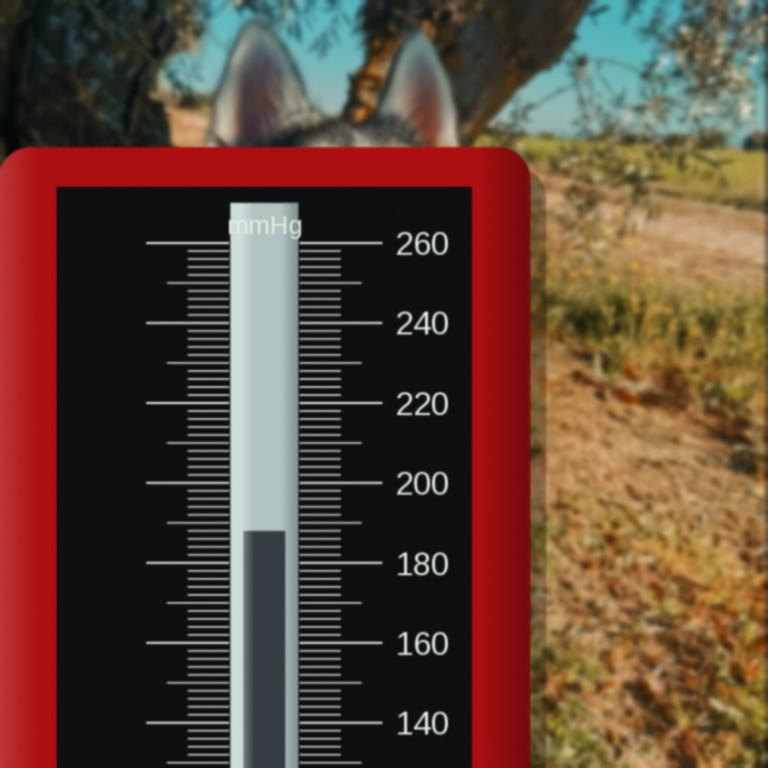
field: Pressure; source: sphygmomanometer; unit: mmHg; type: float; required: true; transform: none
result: 188 mmHg
